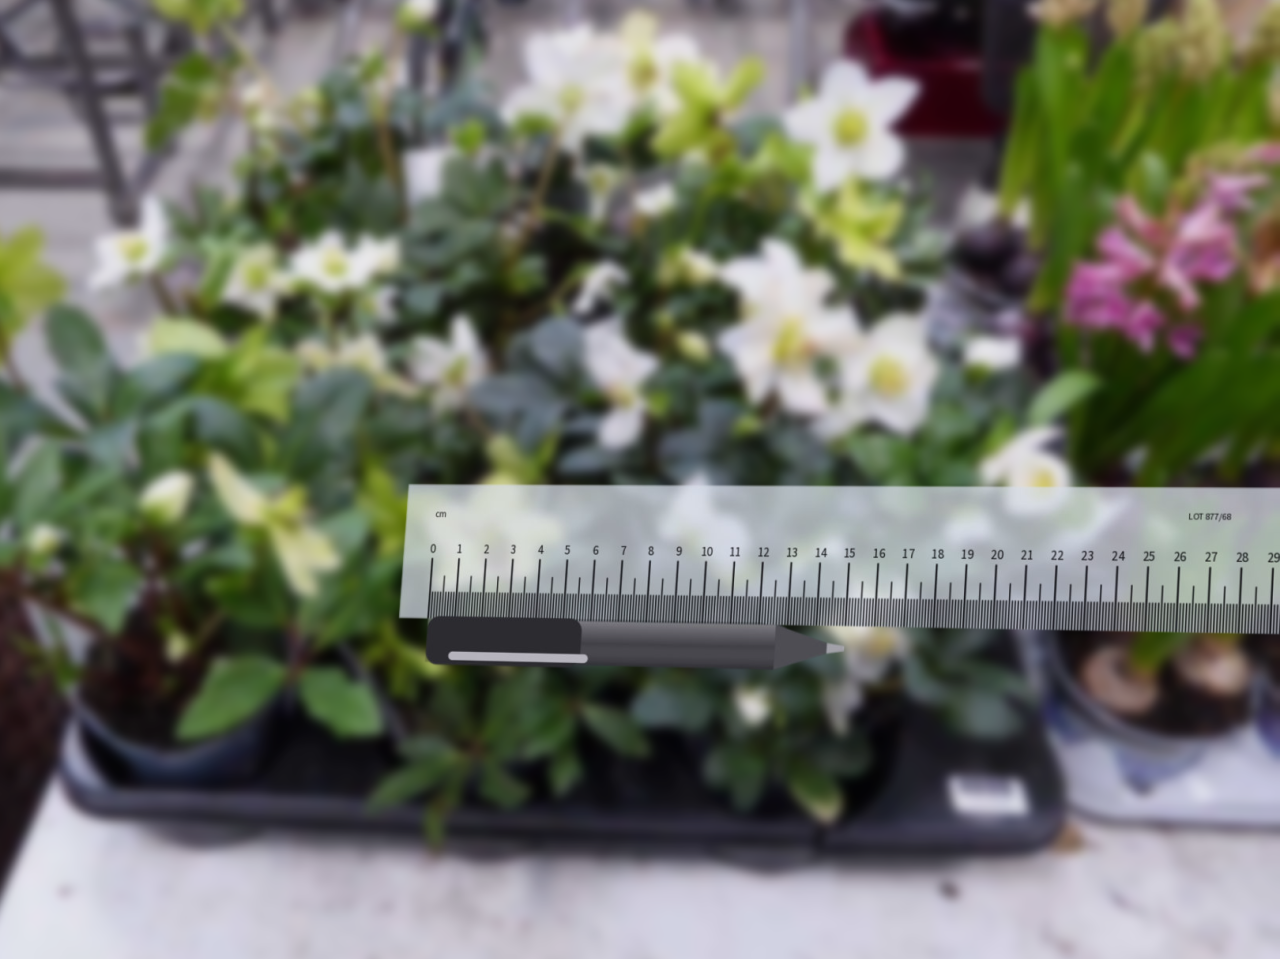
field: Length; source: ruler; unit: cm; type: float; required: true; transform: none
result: 15 cm
